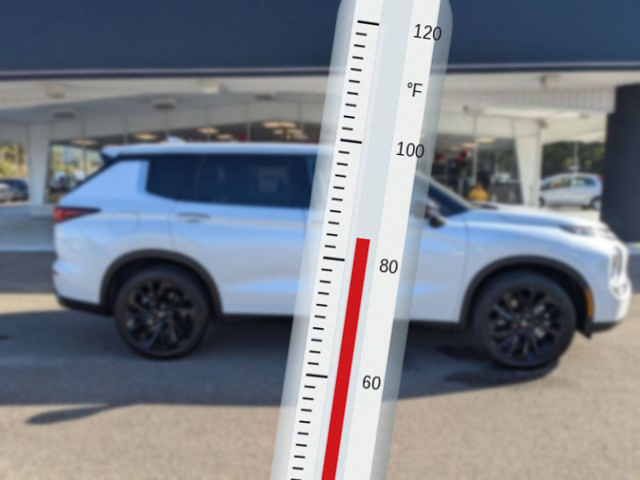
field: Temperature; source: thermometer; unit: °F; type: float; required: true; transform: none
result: 84 °F
